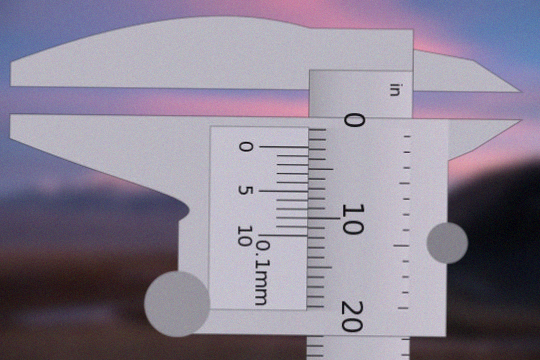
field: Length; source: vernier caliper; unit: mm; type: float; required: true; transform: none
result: 2.8 mm
